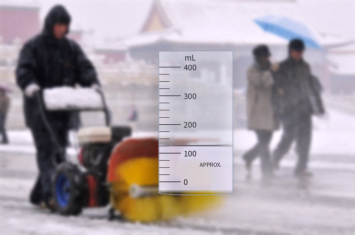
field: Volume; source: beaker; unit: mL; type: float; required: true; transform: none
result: 125 mL
